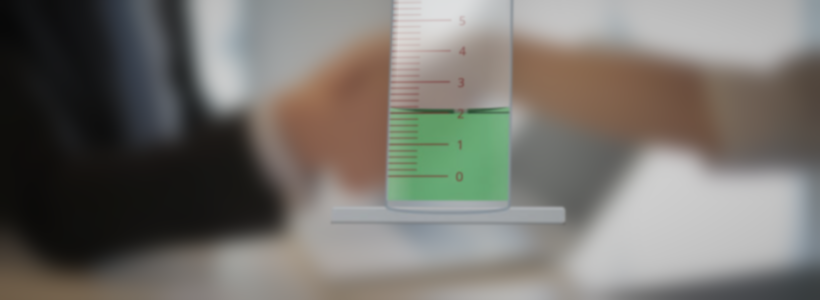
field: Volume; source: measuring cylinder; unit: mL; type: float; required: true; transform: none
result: 2 mL
